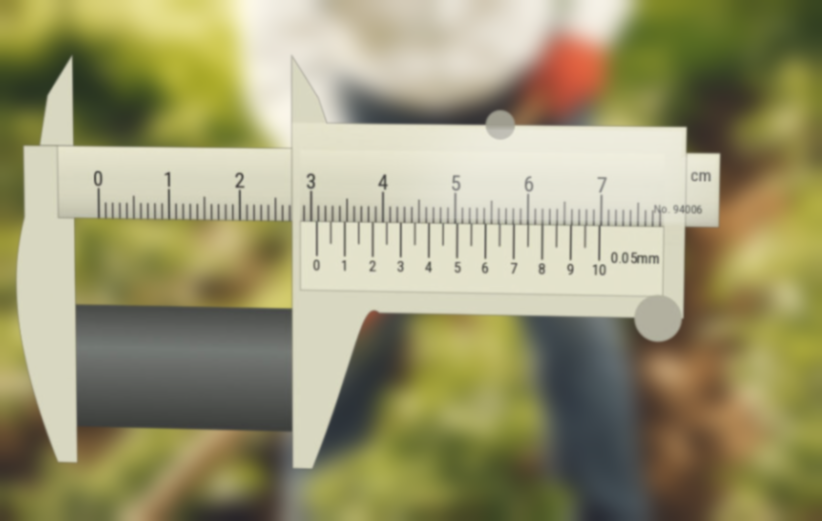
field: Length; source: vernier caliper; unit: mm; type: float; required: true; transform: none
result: 30.8 mm
